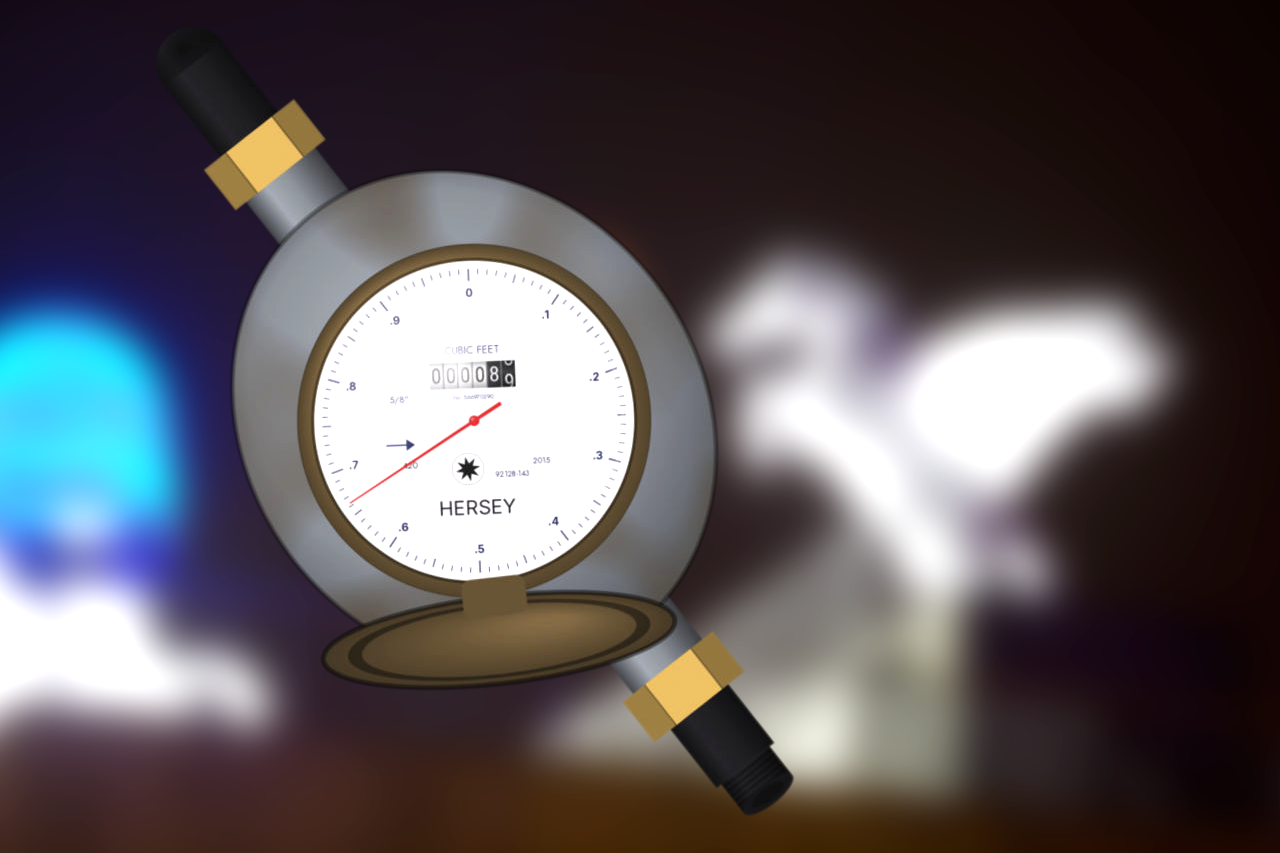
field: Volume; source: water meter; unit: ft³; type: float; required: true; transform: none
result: 88.66 ft³
